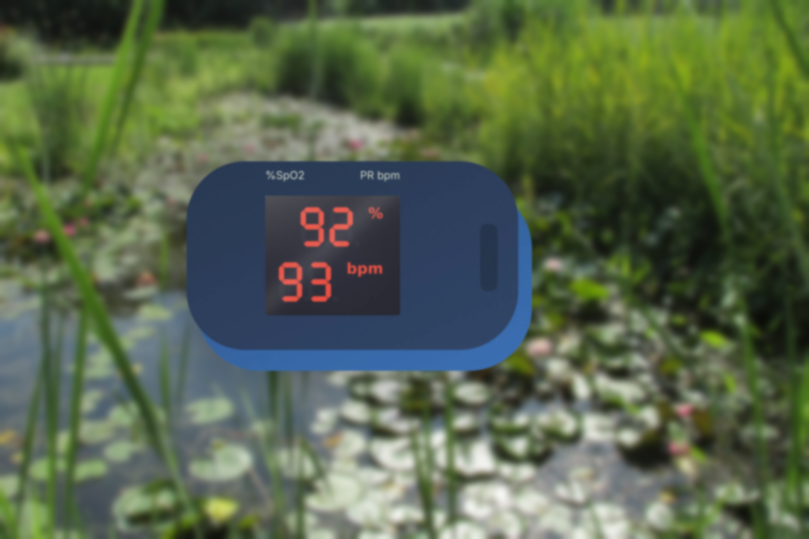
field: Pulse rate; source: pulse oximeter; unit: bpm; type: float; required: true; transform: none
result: 93 bpm
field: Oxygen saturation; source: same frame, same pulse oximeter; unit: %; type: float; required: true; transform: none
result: 92 %
